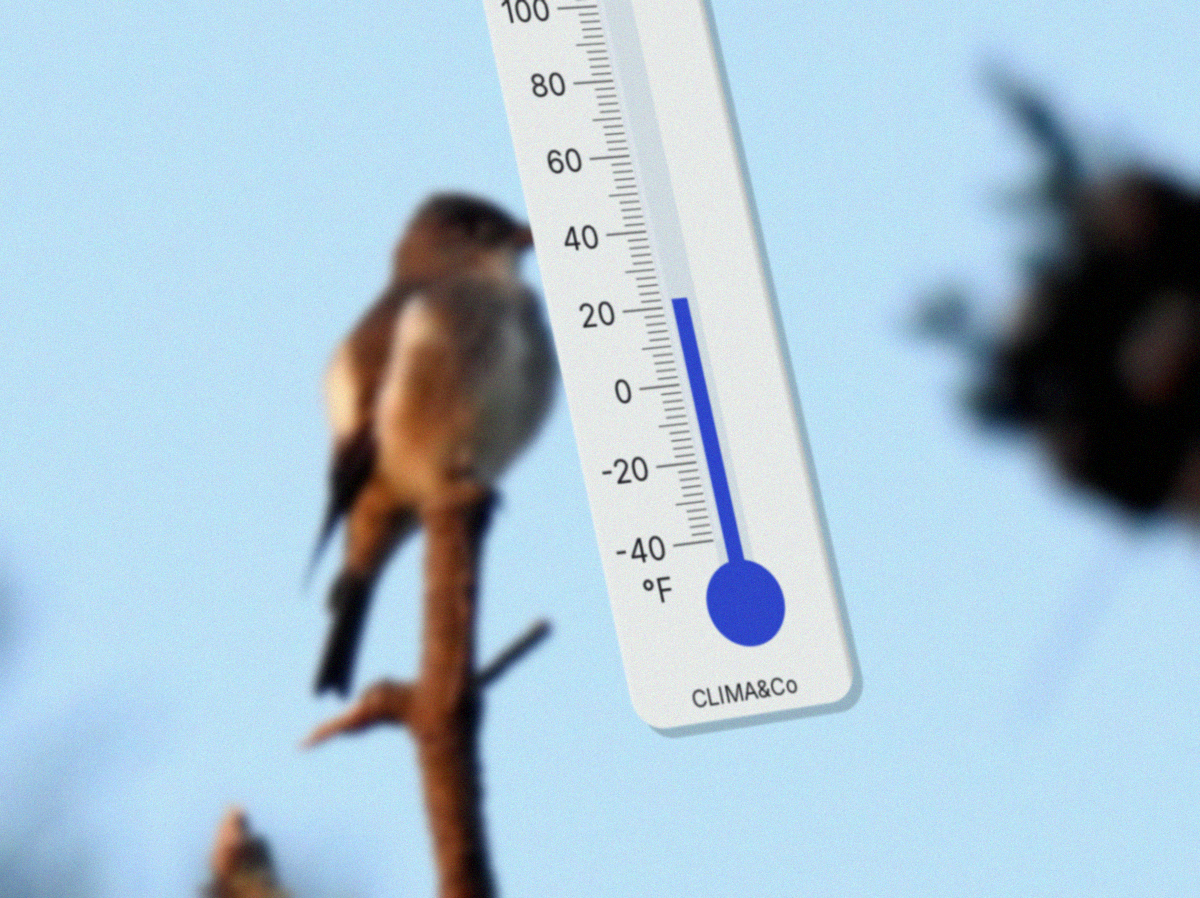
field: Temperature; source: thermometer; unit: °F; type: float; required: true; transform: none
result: 22 °F
